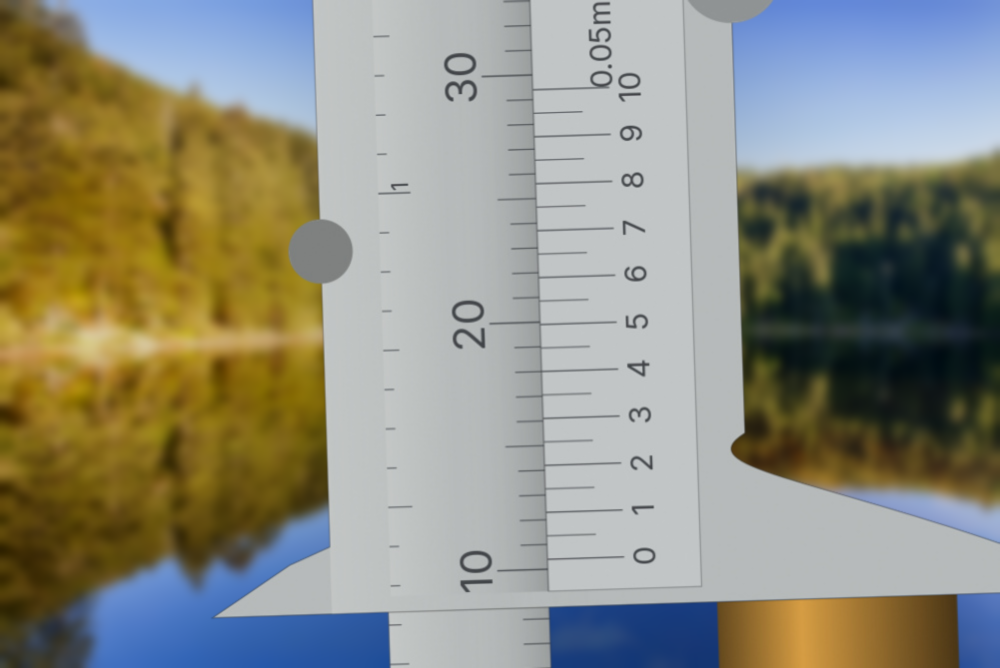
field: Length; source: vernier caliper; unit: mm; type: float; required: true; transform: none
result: 10.4 mm
